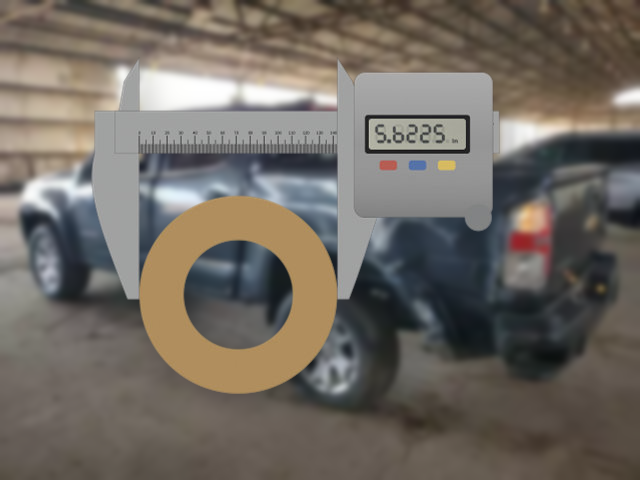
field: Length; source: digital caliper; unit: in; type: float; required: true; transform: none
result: 5.6225 in
